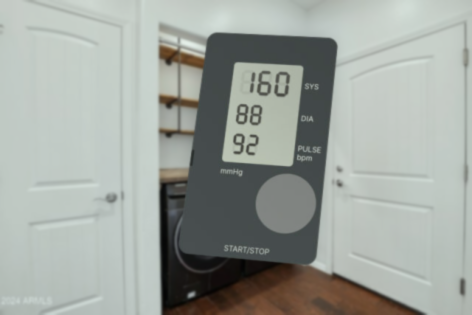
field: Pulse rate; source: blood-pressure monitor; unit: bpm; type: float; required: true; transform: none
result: 92 bpm
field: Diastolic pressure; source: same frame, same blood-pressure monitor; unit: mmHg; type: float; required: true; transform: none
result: 88 mmHg
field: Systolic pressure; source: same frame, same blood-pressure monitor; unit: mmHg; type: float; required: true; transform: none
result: 160 mmHg
